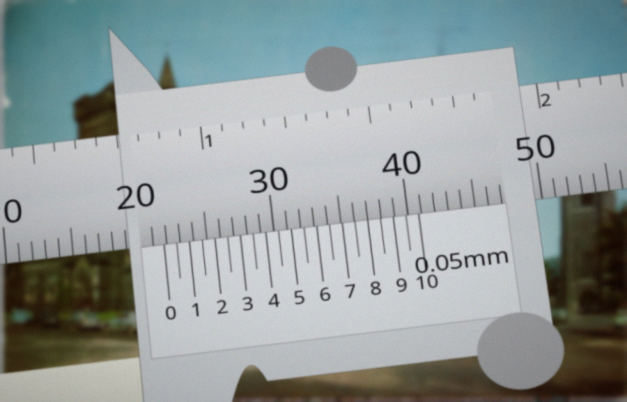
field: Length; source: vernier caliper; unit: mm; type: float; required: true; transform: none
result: 21.8 mm
